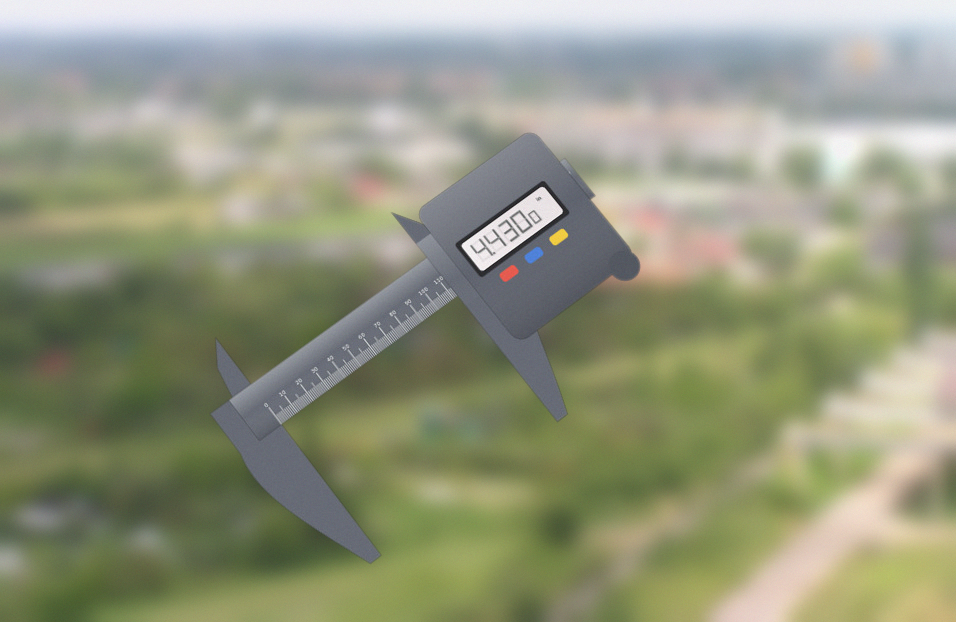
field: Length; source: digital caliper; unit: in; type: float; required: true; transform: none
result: 4.4300 in
